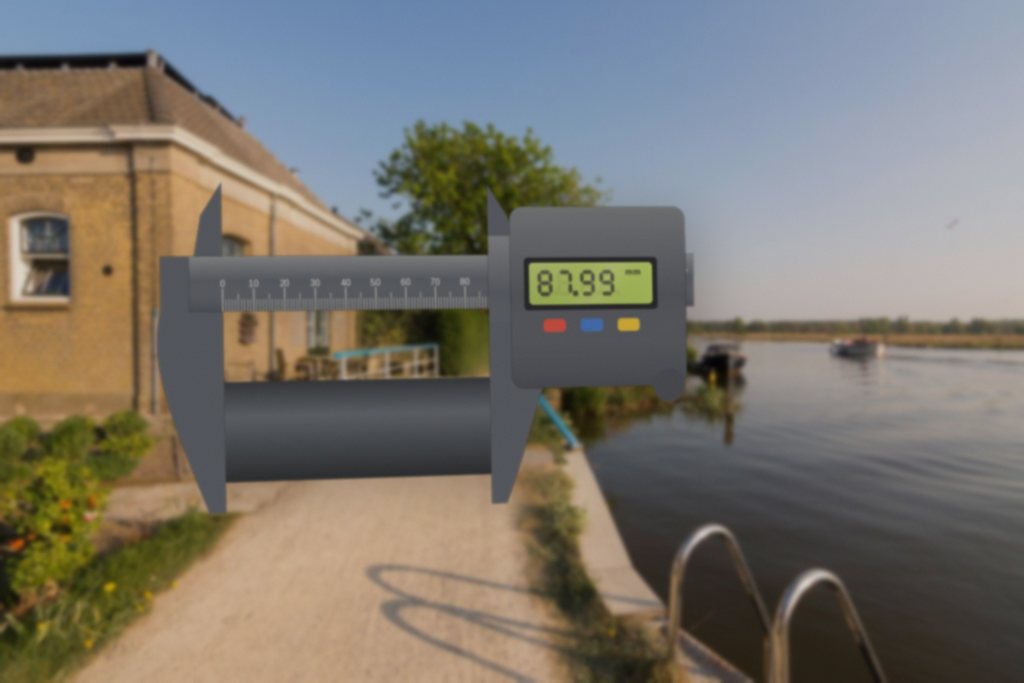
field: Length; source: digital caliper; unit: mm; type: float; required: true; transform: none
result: 87.99 mm
